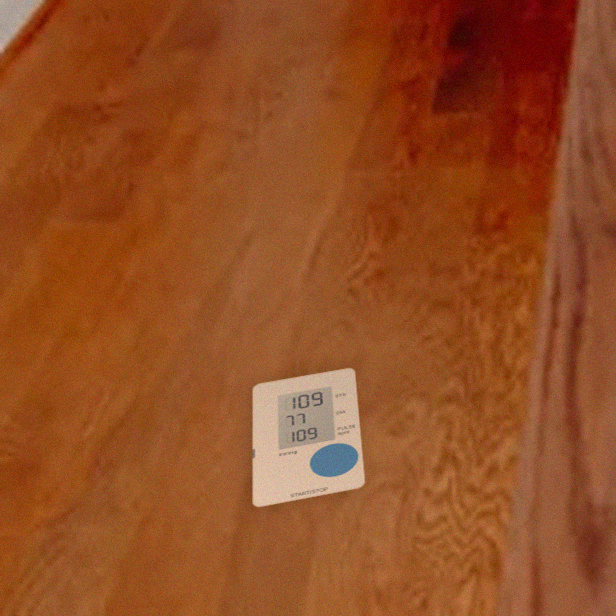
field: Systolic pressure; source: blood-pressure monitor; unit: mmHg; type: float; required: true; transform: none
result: 109 mmHg
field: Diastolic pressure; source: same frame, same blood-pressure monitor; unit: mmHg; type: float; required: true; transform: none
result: 77 mmHg
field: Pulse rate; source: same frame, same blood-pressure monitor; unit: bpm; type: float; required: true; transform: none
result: 109 bpm
